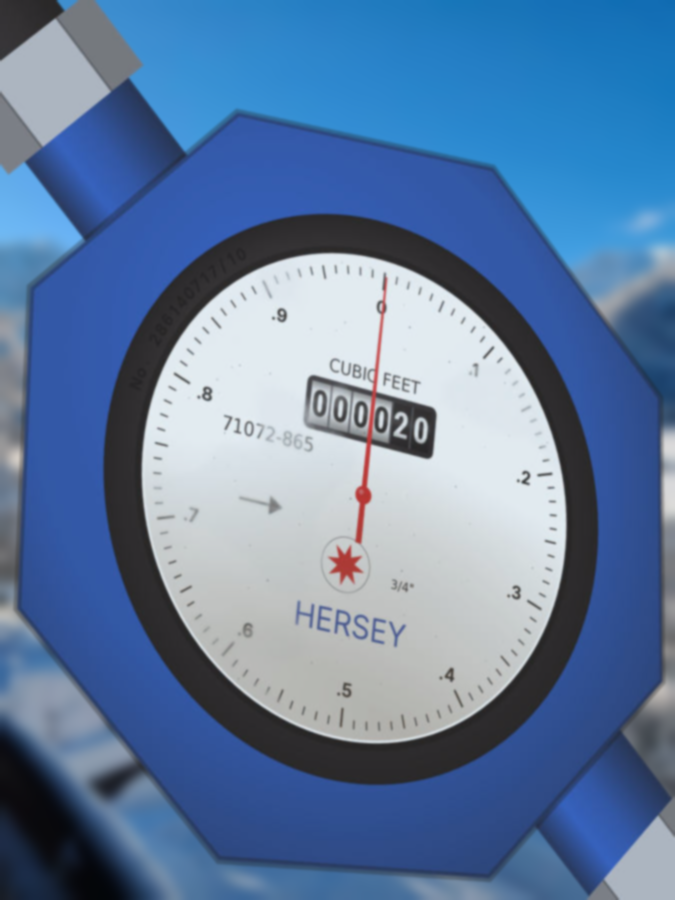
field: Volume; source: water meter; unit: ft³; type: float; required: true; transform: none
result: 20.00 ft³
